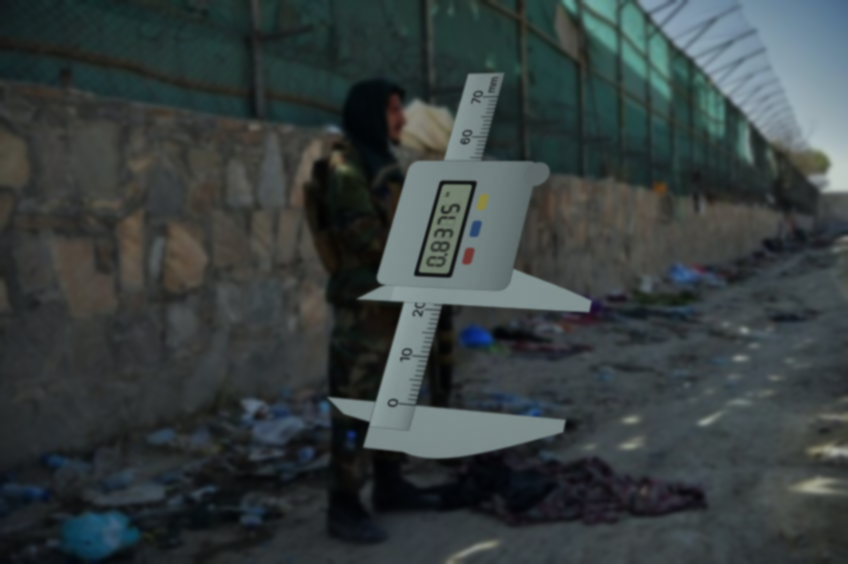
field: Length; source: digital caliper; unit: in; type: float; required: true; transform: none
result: 0.8375 in
